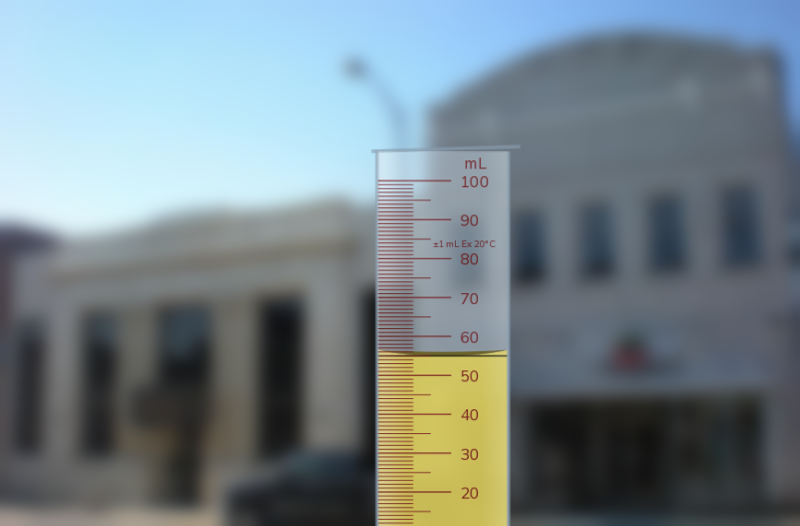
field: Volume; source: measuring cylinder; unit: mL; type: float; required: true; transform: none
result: 55 mL
